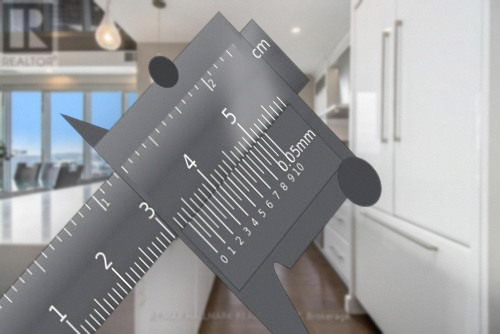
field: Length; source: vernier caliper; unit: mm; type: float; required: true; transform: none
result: 33.2 mm
